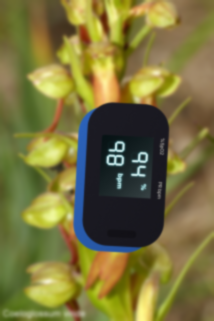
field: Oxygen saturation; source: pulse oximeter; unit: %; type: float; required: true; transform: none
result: 94 %
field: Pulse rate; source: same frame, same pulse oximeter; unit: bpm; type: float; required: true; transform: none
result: 98 bpm
